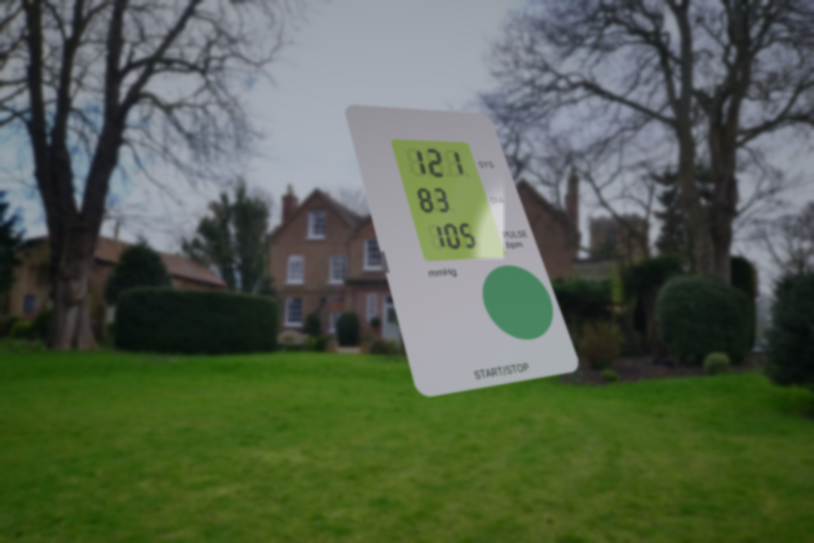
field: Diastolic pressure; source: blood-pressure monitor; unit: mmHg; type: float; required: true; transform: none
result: 83 mmHg
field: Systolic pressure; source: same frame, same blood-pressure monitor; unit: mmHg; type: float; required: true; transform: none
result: 121 mmHg
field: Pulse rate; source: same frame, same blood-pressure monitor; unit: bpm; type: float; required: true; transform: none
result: 105 bpm
